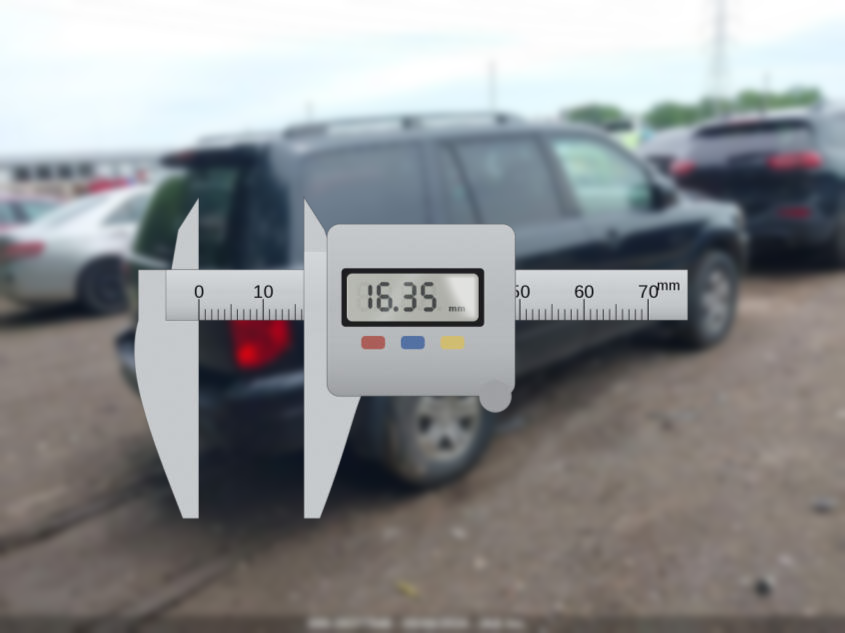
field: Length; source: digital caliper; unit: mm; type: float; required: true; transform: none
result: 16.35 mm
